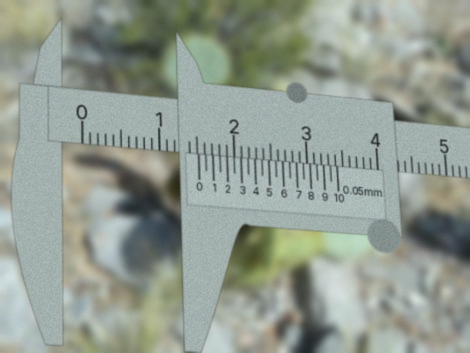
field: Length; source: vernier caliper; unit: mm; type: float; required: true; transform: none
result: 15.2 mm
